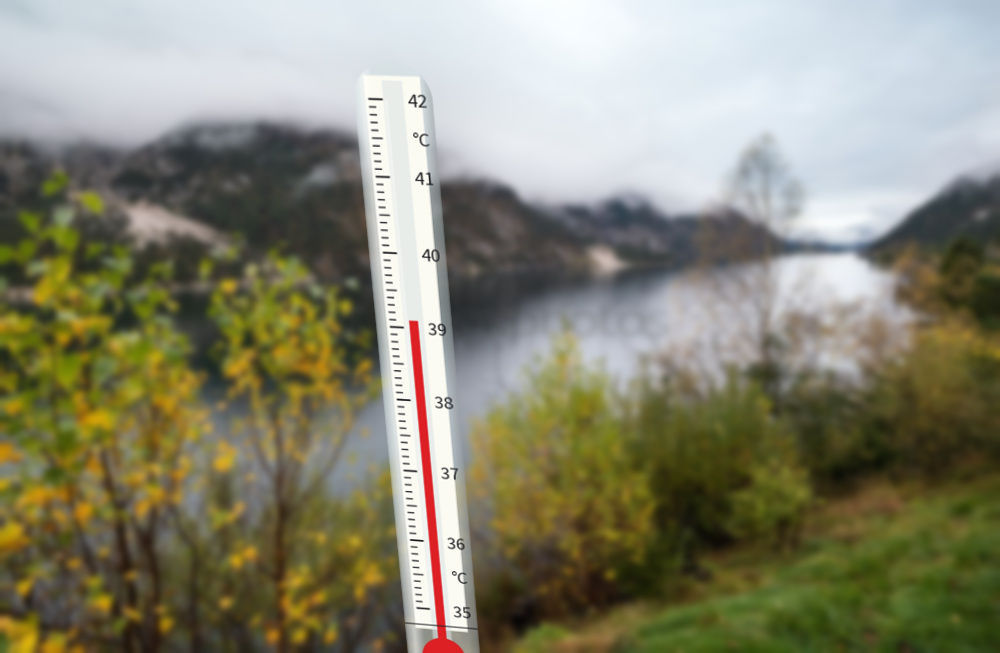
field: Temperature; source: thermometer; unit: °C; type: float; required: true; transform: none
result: 39.1 °C
